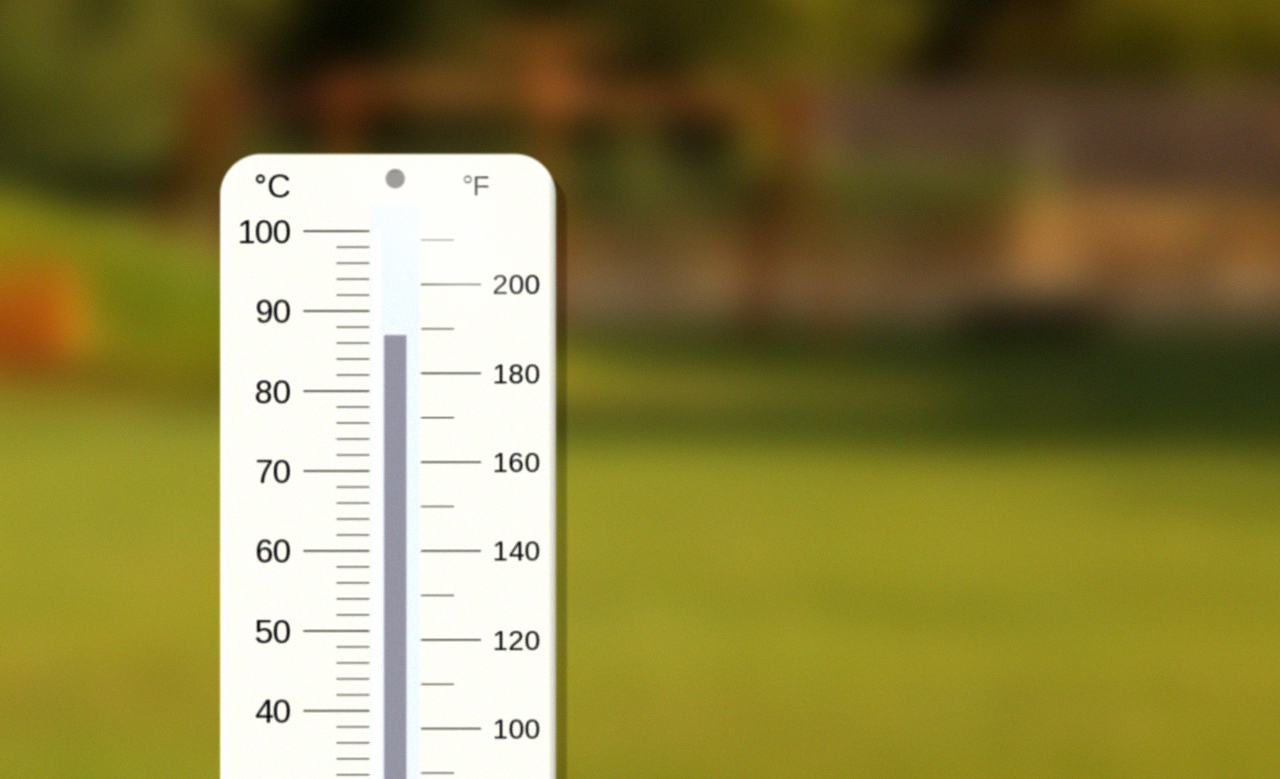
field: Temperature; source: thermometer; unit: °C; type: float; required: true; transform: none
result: 87 °C
